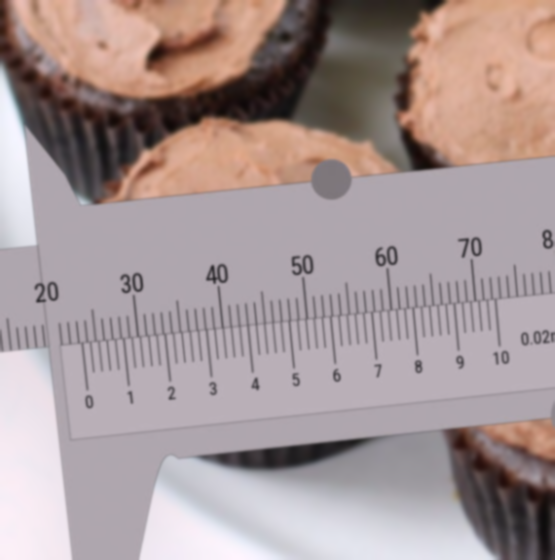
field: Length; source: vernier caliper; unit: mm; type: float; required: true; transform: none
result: 23.4 mm
